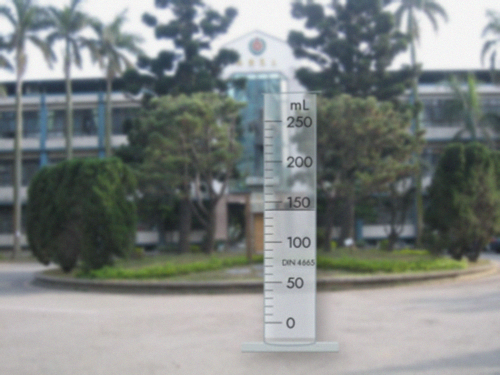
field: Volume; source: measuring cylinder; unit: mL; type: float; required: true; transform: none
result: 140 mL
